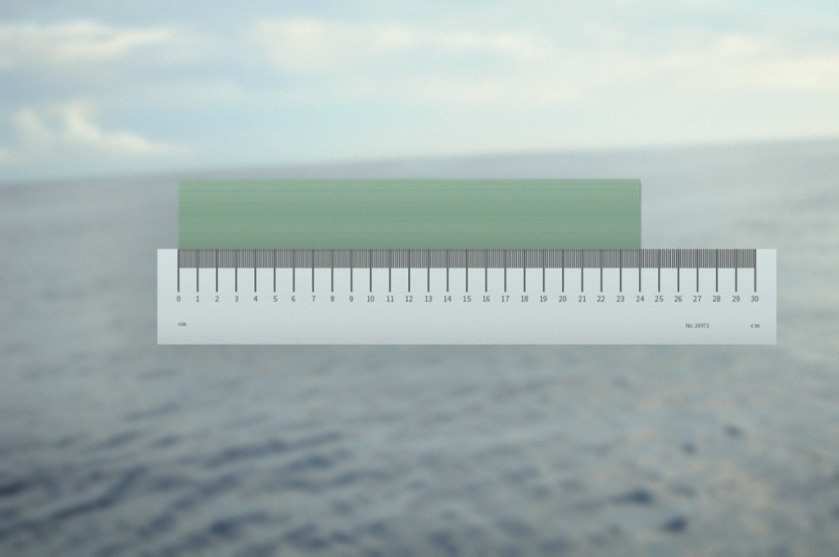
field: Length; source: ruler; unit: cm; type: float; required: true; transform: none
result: 24 cm
